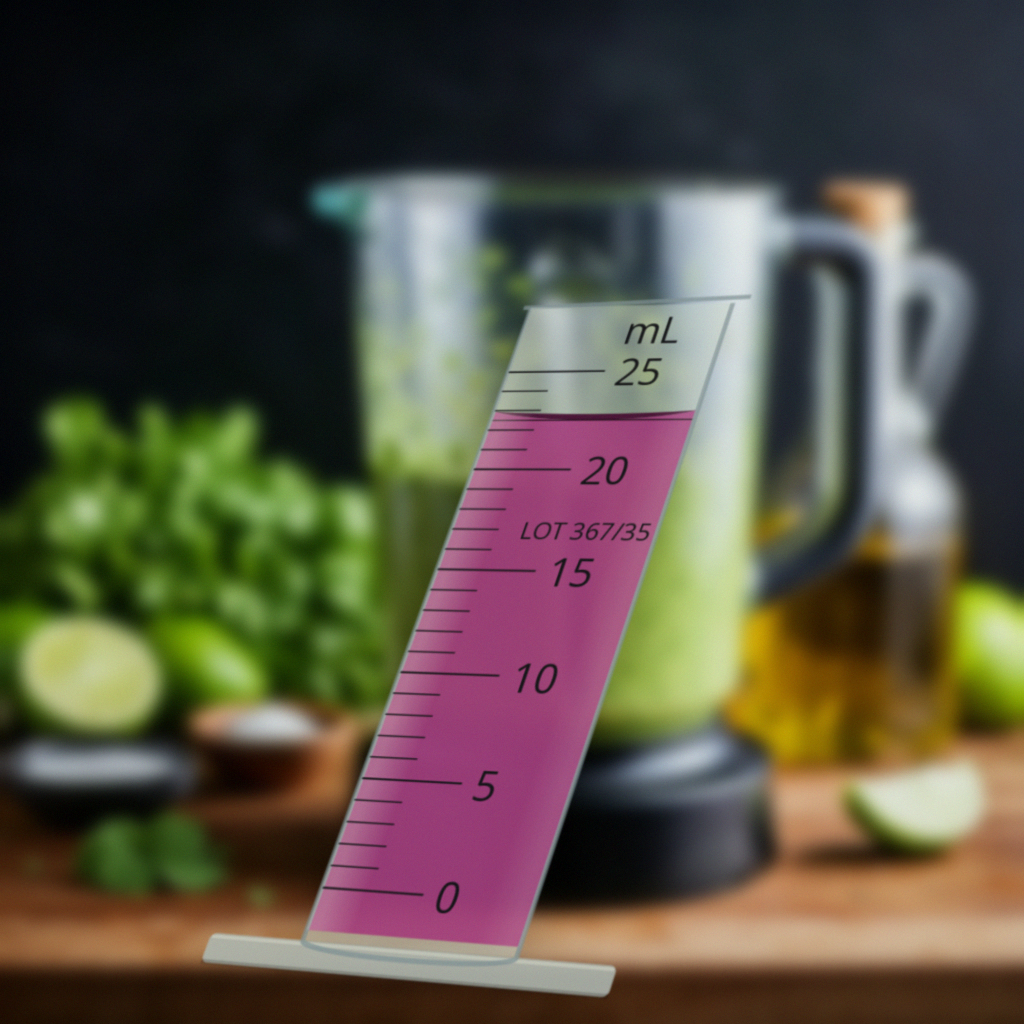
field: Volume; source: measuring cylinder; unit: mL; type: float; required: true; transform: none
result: 22.5 mL
